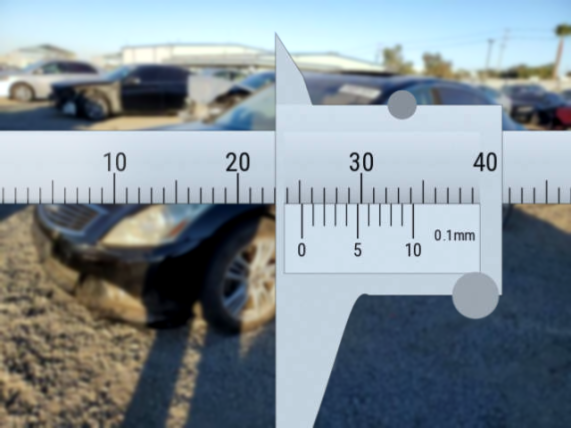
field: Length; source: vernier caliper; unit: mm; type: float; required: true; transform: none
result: 25.2 mm
